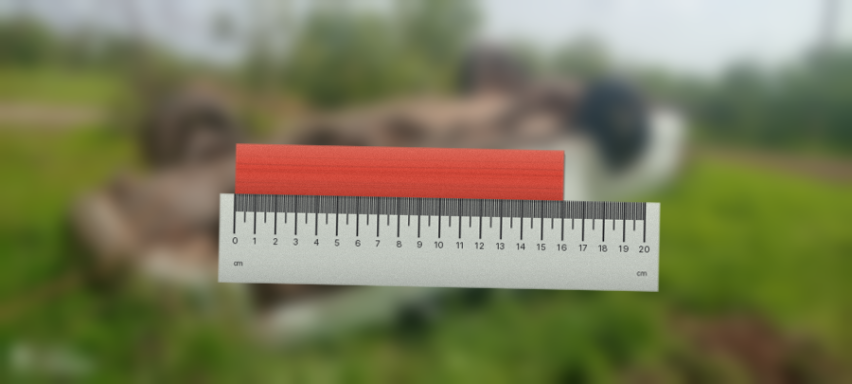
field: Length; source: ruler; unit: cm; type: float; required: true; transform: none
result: 16 cm
